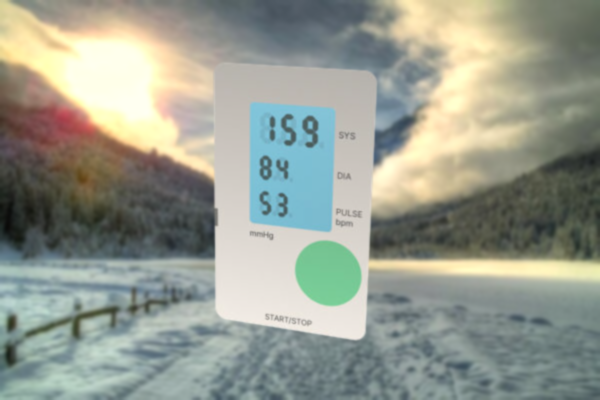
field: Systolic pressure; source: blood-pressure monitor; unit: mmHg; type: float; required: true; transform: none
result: 159 mmHg
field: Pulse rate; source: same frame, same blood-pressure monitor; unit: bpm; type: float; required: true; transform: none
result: 53 bpm
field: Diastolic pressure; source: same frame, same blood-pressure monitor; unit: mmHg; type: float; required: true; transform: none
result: 84 mmHg
